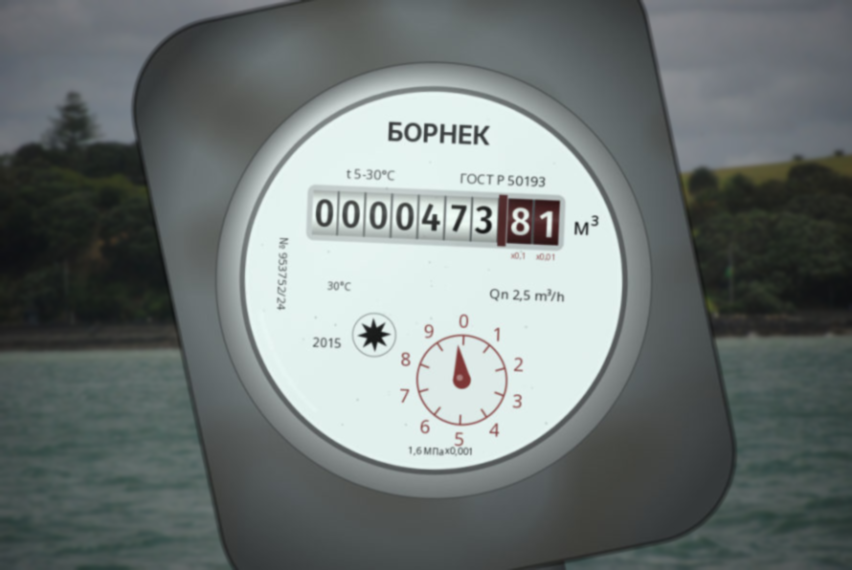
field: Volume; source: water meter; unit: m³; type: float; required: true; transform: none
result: 473.809 m³
